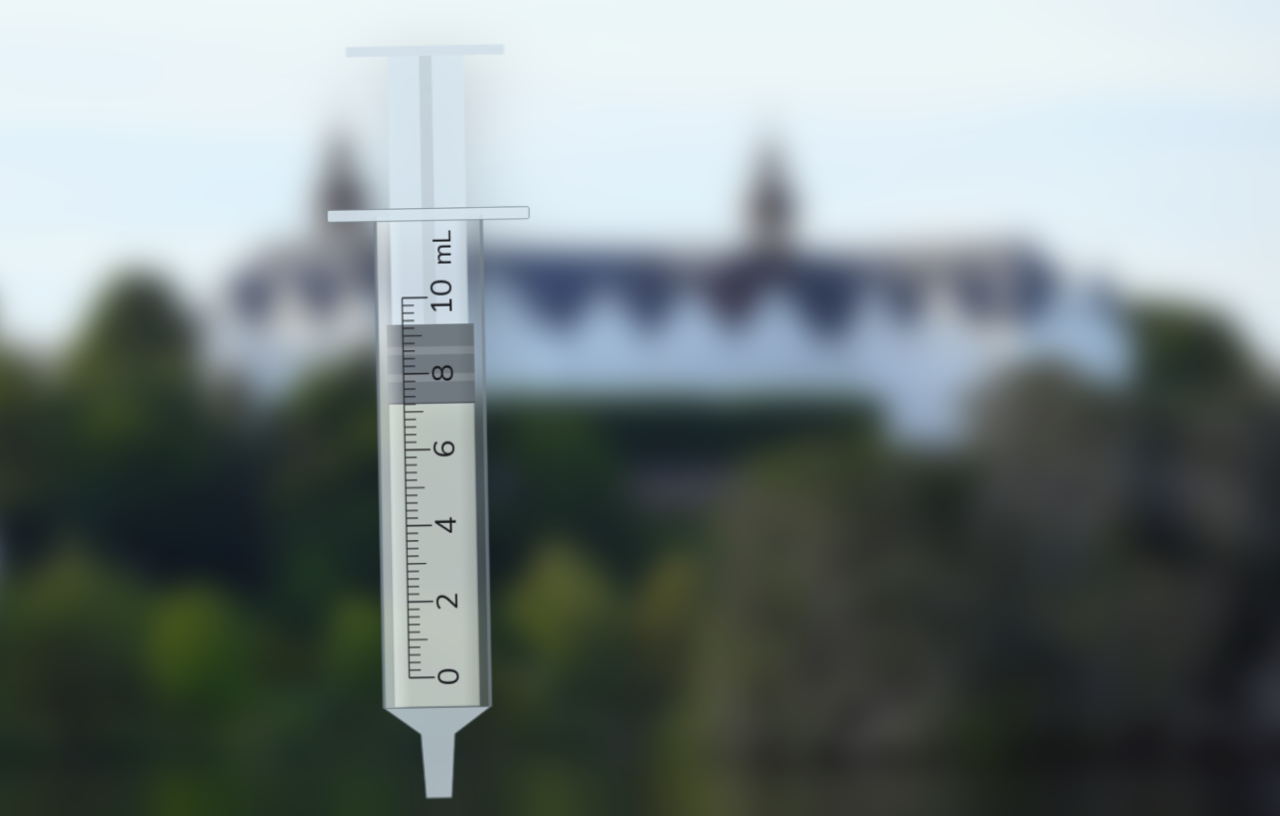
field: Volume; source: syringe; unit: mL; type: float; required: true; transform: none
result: 7.2 mL
